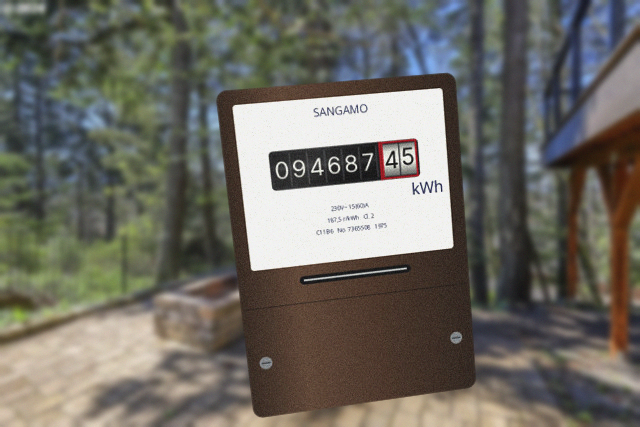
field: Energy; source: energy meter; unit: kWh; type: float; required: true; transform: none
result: 94687.45 kWh
